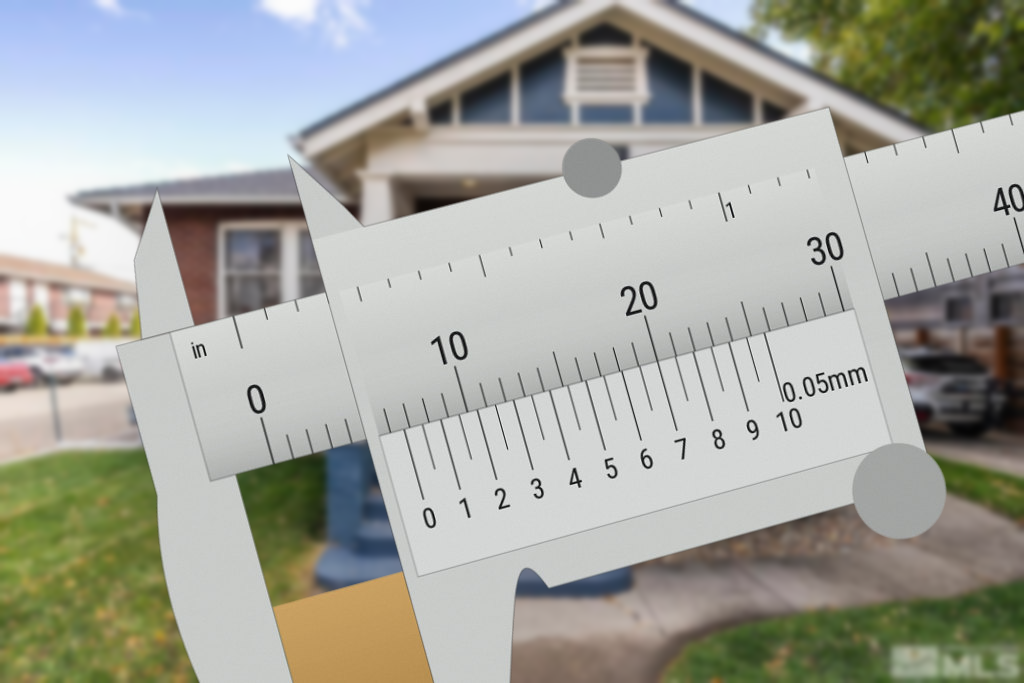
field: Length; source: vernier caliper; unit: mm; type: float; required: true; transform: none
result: 6.7 mm
